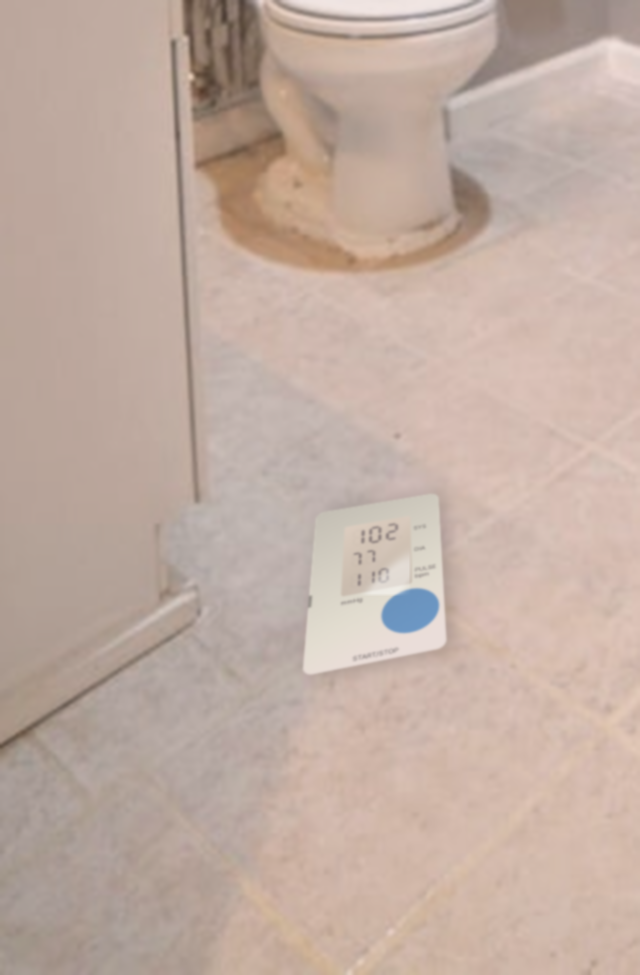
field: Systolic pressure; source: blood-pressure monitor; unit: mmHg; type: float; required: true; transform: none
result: 102 mmHg
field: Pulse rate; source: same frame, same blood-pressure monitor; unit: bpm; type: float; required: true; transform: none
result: 110 bpm
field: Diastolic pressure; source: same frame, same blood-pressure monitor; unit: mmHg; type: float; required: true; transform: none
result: 77 mmHg
